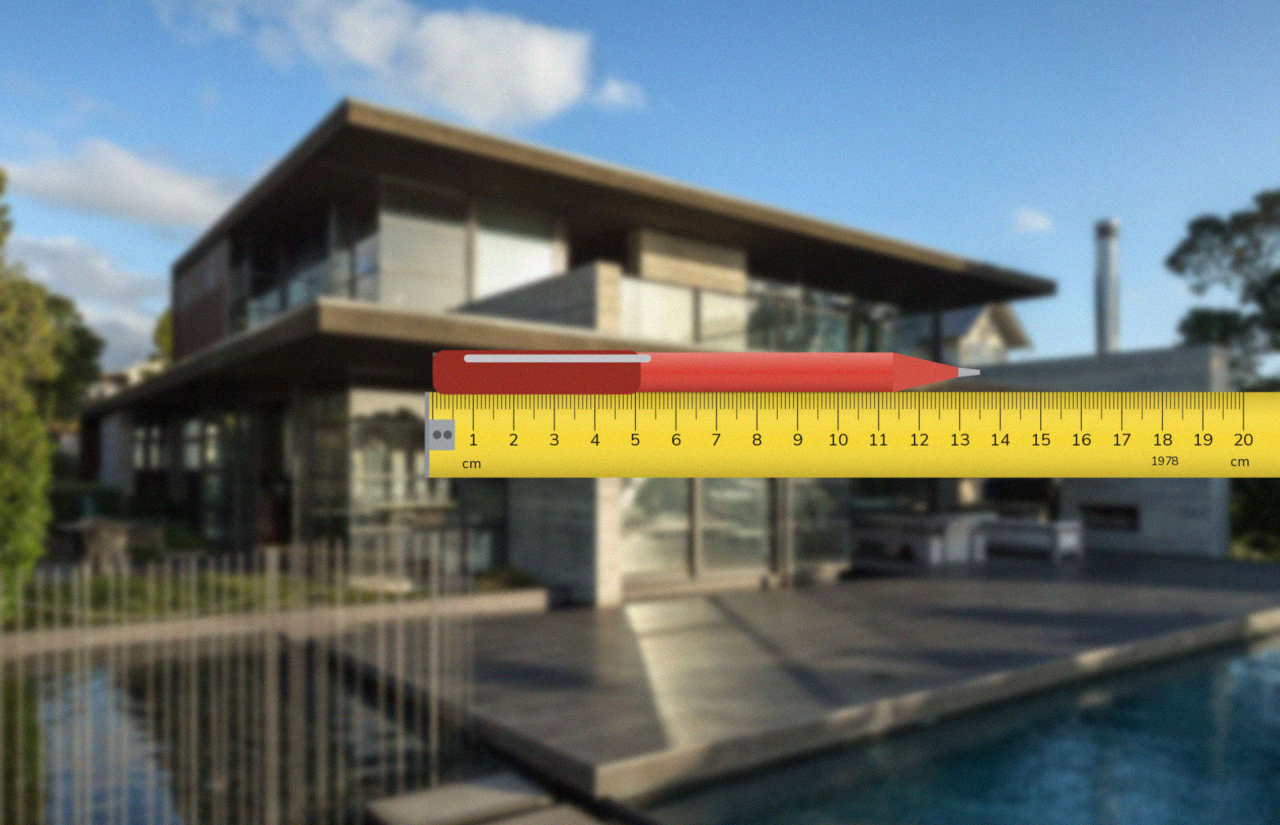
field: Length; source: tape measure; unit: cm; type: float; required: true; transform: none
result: 13.5 cm
